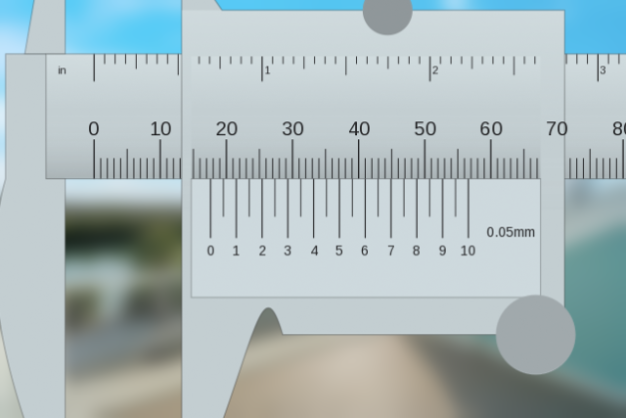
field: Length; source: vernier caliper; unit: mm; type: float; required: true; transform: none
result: 17.6 mm
